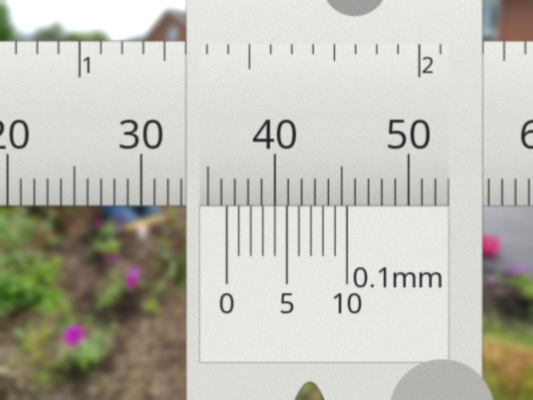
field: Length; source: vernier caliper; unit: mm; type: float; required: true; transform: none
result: 36.4 mm
